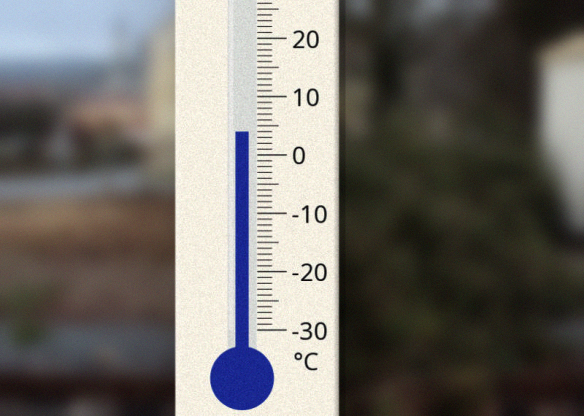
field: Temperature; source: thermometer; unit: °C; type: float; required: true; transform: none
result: 4 °C
